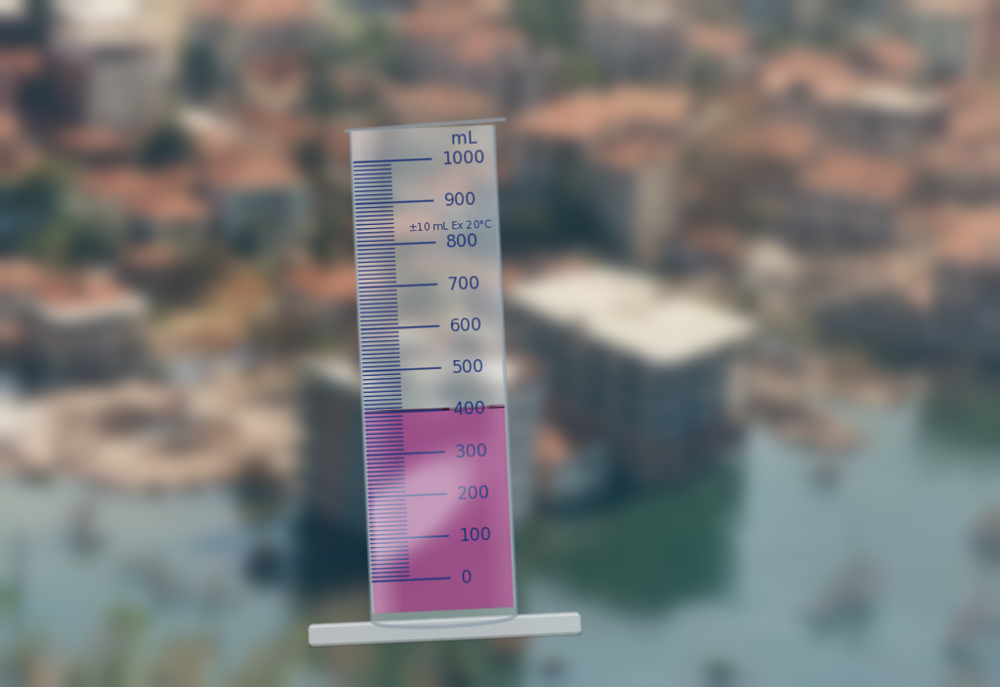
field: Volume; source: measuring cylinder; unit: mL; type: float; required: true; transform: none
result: 400 mL
